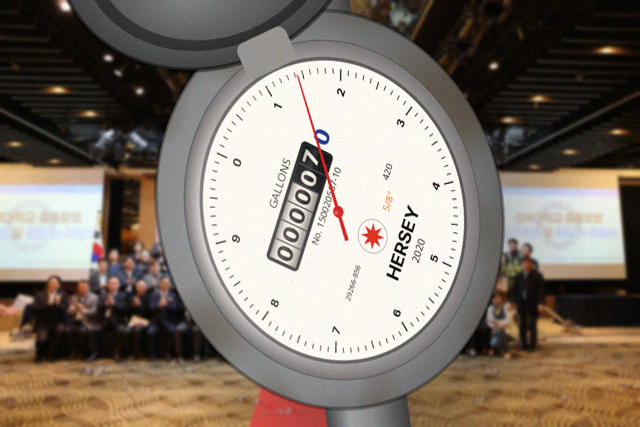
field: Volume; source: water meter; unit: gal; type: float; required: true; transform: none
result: 71.4 gal
